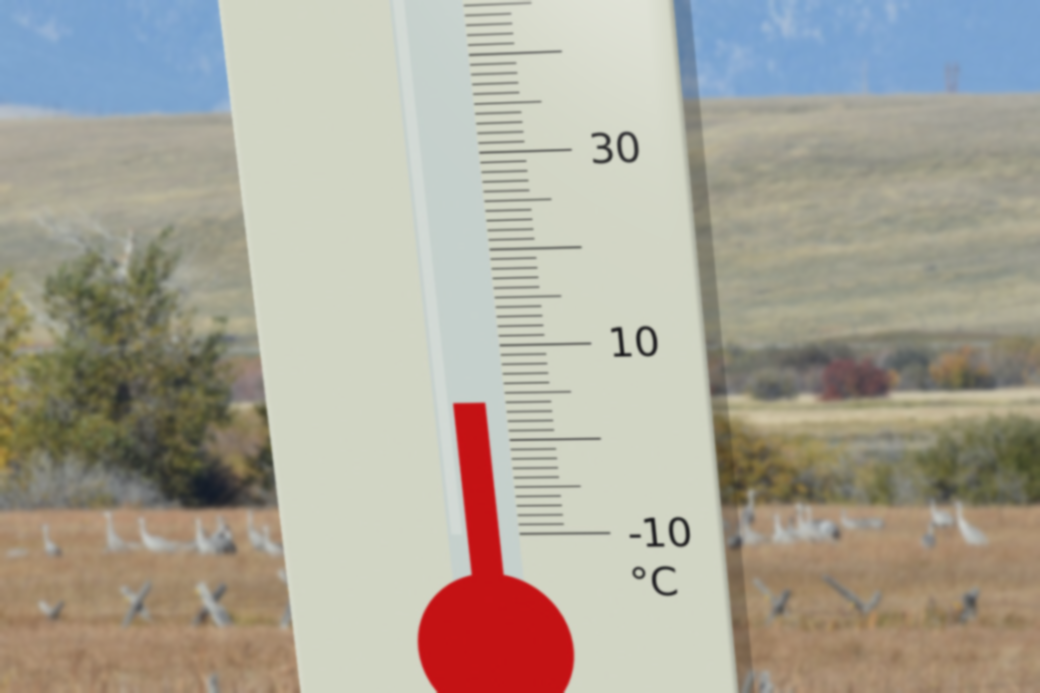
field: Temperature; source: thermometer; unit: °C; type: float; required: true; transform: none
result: 4 °C
